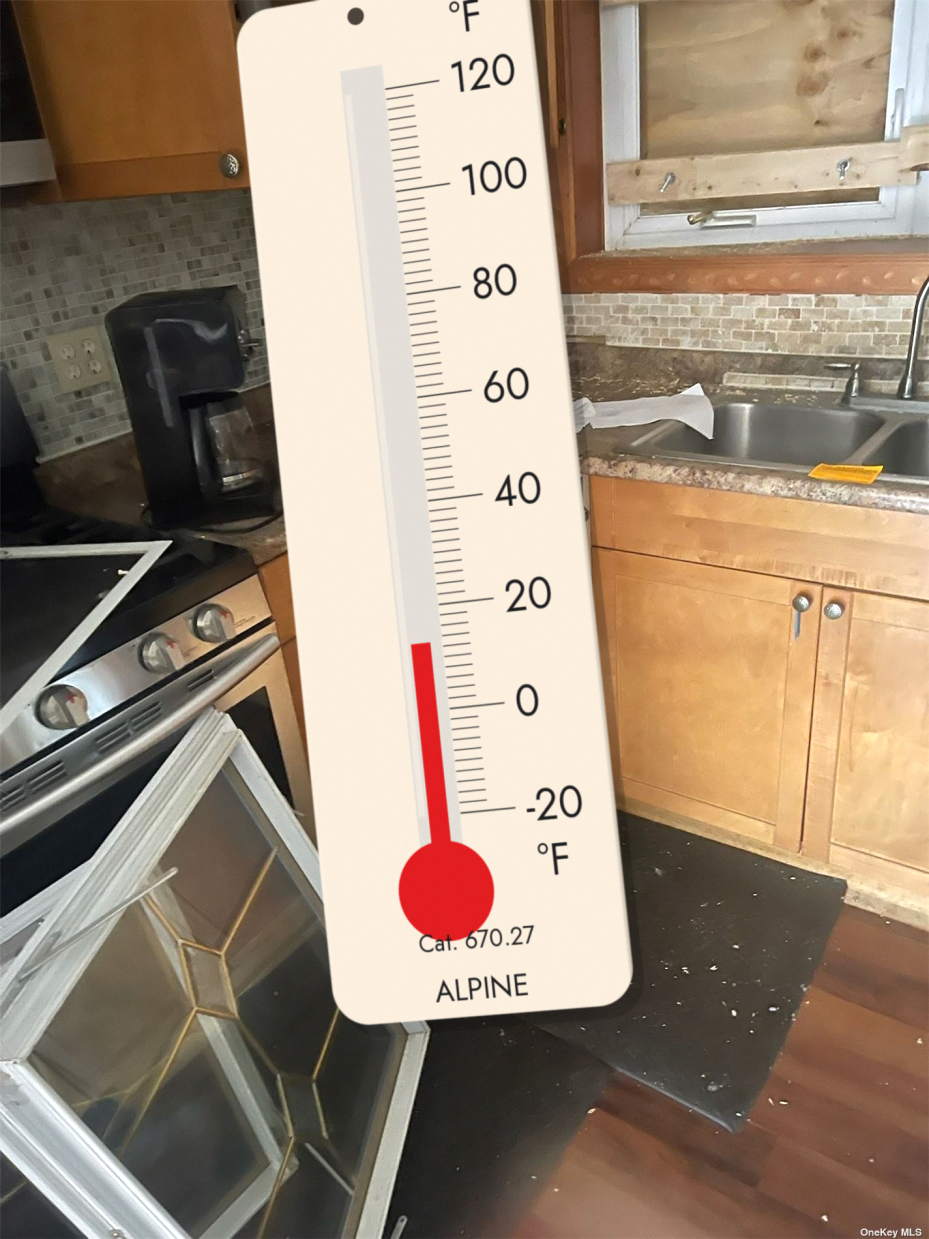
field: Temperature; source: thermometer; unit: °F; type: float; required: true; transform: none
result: 13 °F
